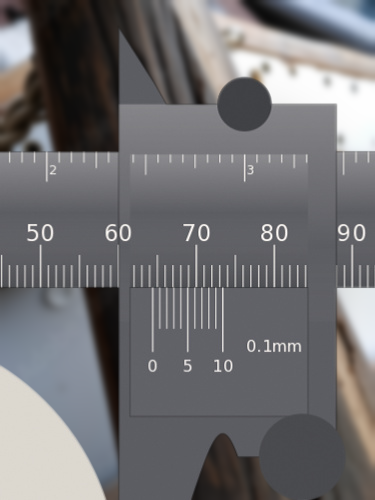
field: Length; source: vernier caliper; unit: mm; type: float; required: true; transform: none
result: 64.4 mm
